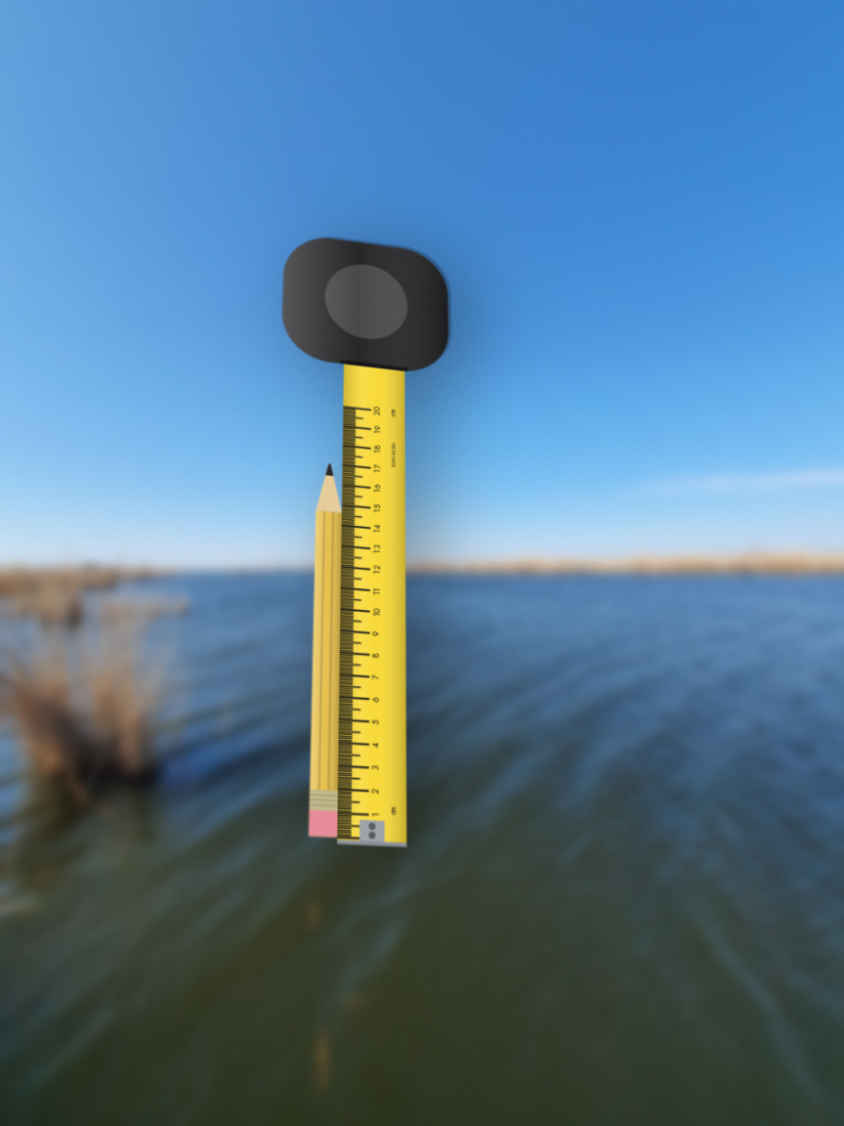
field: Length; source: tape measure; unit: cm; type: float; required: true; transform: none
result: 17 cm
